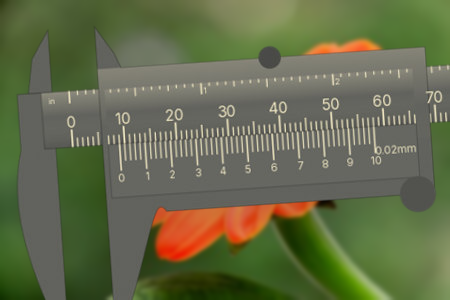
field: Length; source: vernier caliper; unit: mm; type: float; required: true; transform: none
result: 9.0 mm
